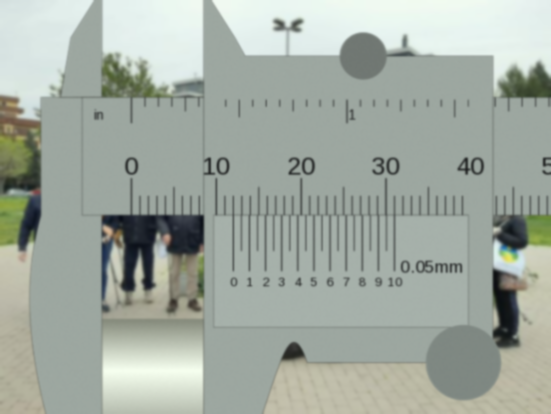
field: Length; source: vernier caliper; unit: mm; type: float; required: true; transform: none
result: 12.0 mm
